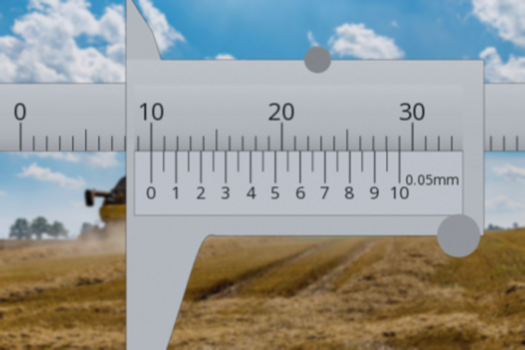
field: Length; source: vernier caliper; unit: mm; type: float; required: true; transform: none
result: 10.0 mm
